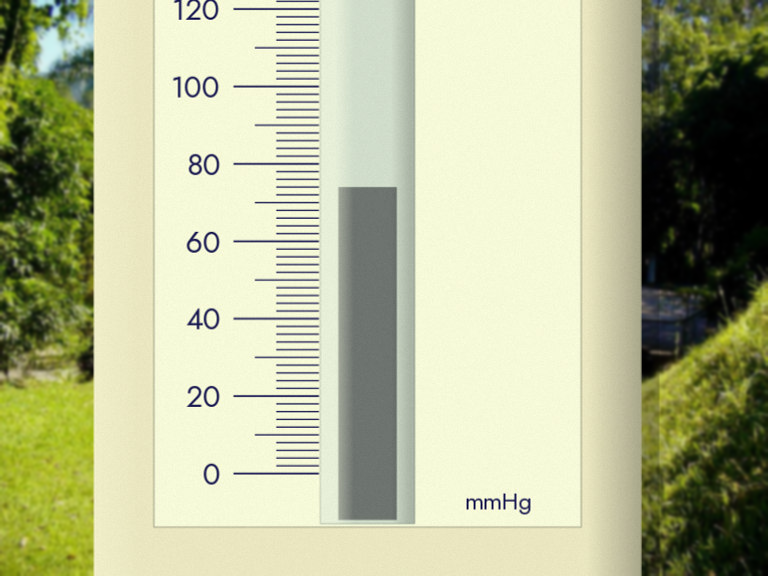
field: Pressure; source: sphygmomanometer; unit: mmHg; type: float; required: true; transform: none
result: 74 mmHg
